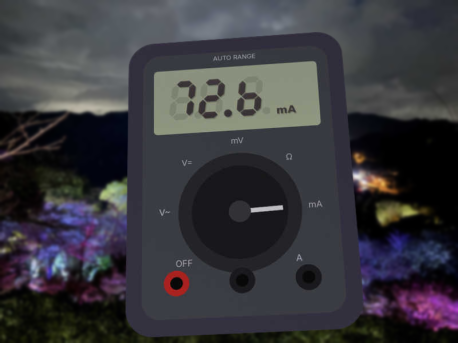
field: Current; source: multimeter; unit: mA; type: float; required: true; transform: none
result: 72.6 mA
